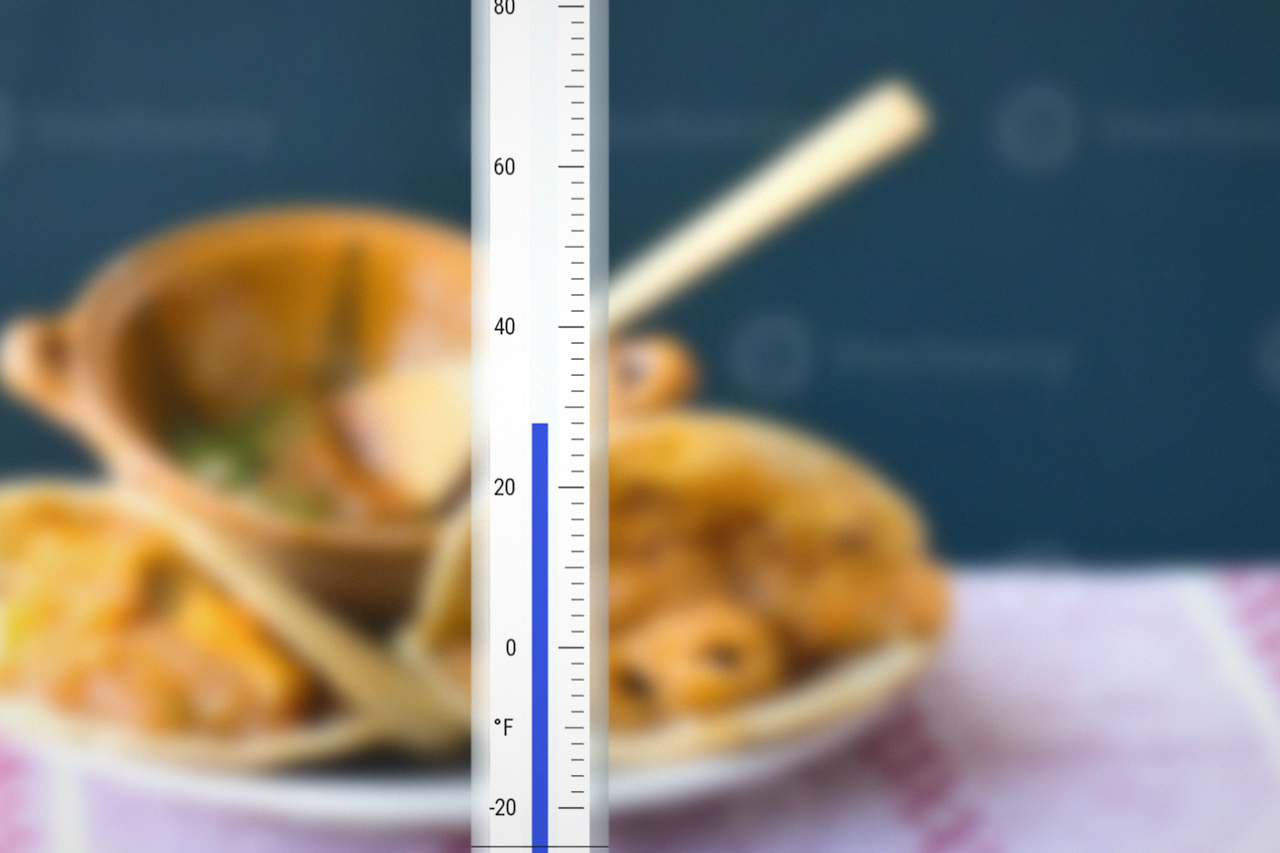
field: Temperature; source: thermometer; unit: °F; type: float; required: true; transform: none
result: 28 °F
